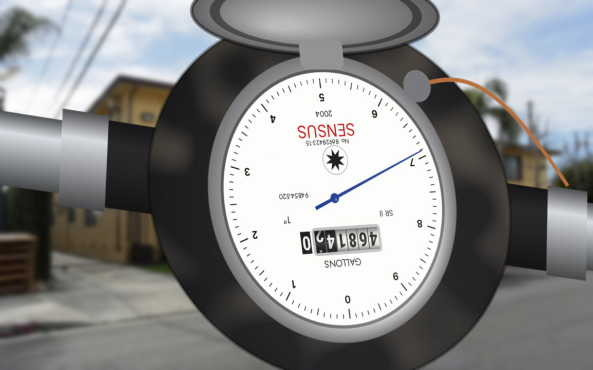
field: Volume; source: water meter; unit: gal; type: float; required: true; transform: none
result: 4681416.9 gal
